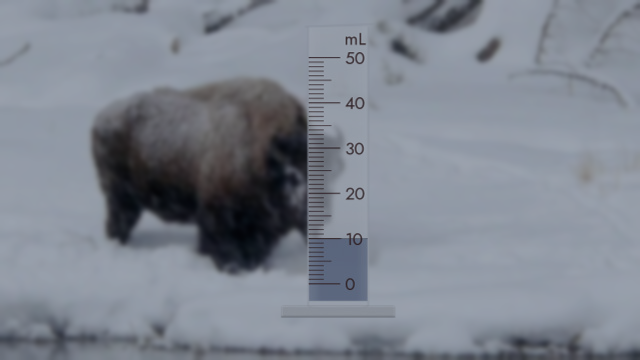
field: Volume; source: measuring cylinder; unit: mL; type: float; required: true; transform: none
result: 10 mL
